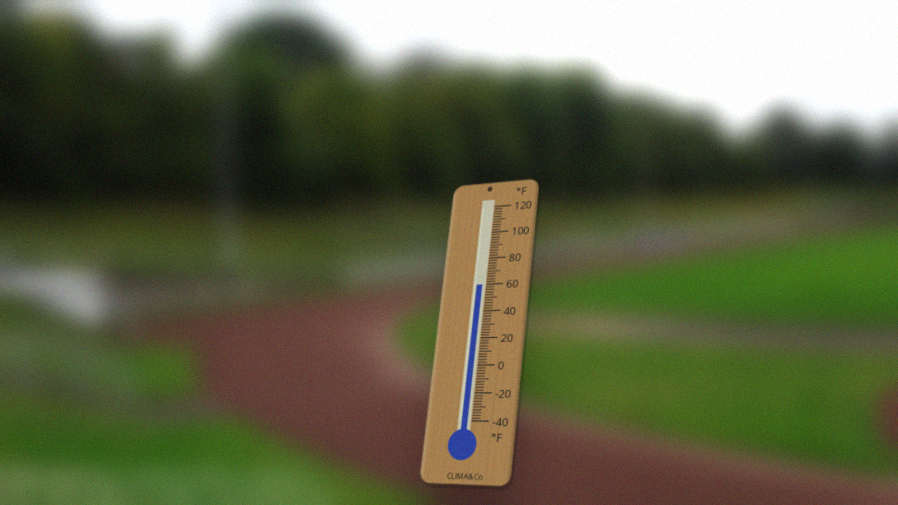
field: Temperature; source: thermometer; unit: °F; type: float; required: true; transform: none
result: 60 °F
